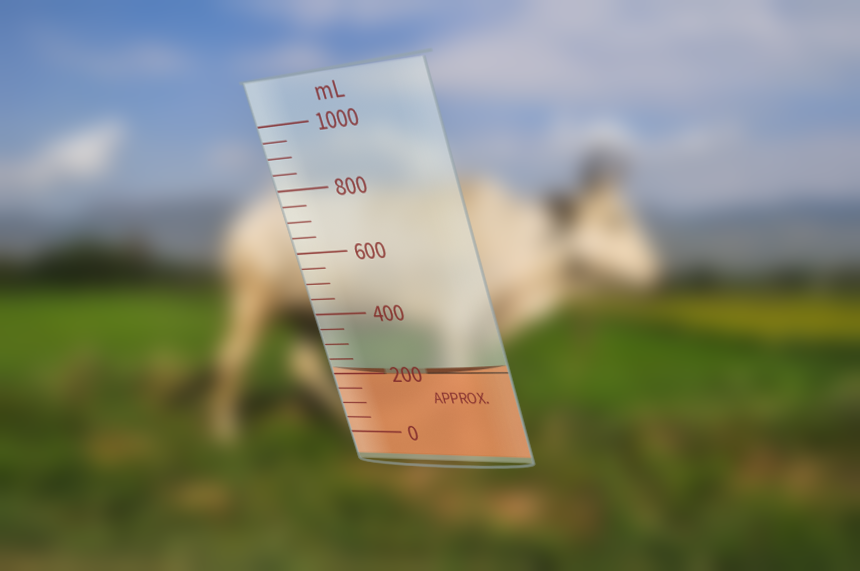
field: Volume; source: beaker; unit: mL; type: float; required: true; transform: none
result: 200 mL
